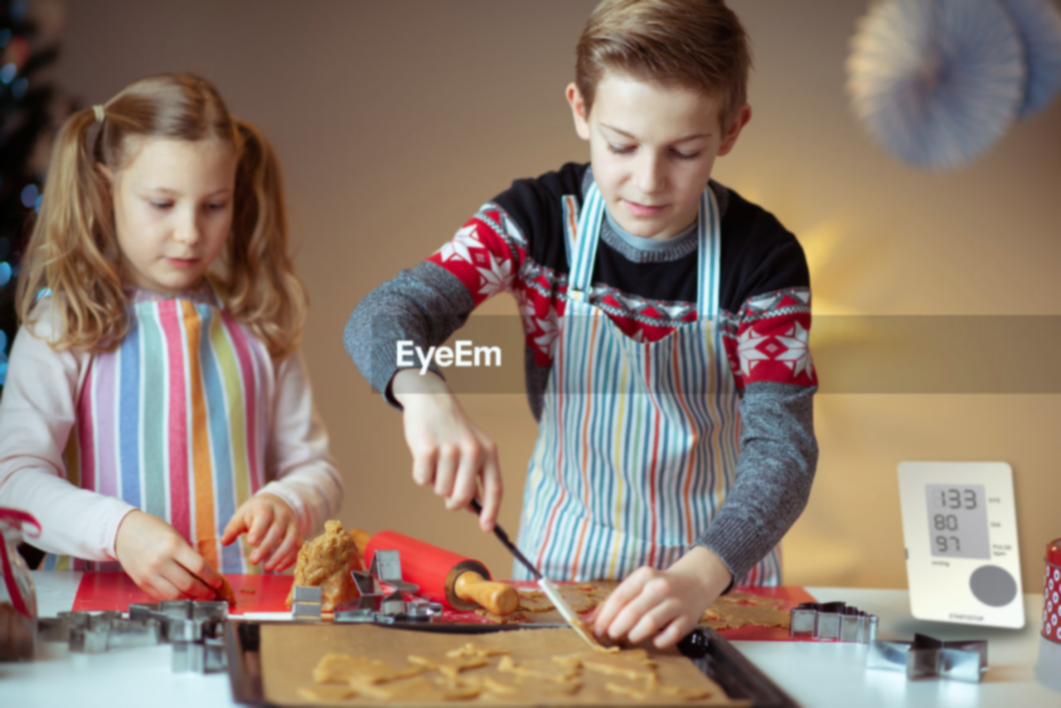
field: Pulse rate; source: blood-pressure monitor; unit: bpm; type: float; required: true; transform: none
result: 97 bpm
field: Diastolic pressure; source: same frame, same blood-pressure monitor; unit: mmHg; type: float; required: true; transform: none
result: 80 mmHg
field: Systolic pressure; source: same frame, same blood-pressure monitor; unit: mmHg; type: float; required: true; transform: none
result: 133 mmHg
